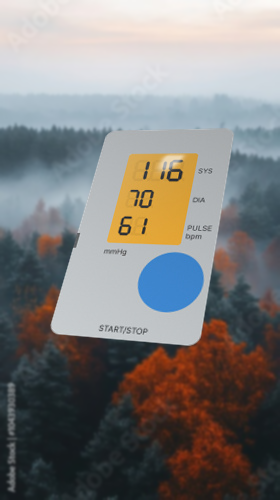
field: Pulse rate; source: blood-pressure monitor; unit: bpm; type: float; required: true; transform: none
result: 61 bpm
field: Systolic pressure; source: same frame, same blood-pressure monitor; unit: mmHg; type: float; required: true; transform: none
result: 116 mmHg
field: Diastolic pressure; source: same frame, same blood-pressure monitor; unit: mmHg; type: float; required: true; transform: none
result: 70 mmHg
